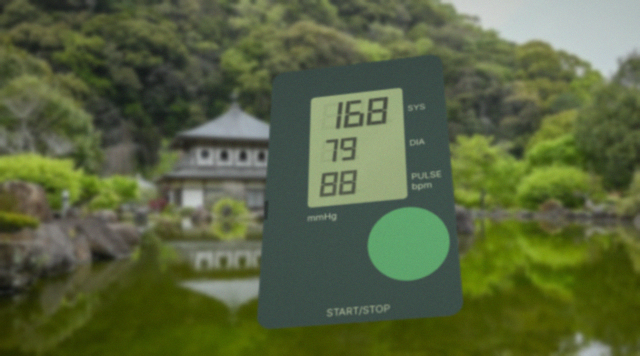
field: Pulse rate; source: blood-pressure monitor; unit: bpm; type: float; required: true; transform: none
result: 88 bpm
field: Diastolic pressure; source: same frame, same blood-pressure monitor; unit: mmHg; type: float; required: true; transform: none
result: 79 mmHg
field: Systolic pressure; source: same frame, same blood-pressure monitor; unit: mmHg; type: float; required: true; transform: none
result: 168 mmHg
